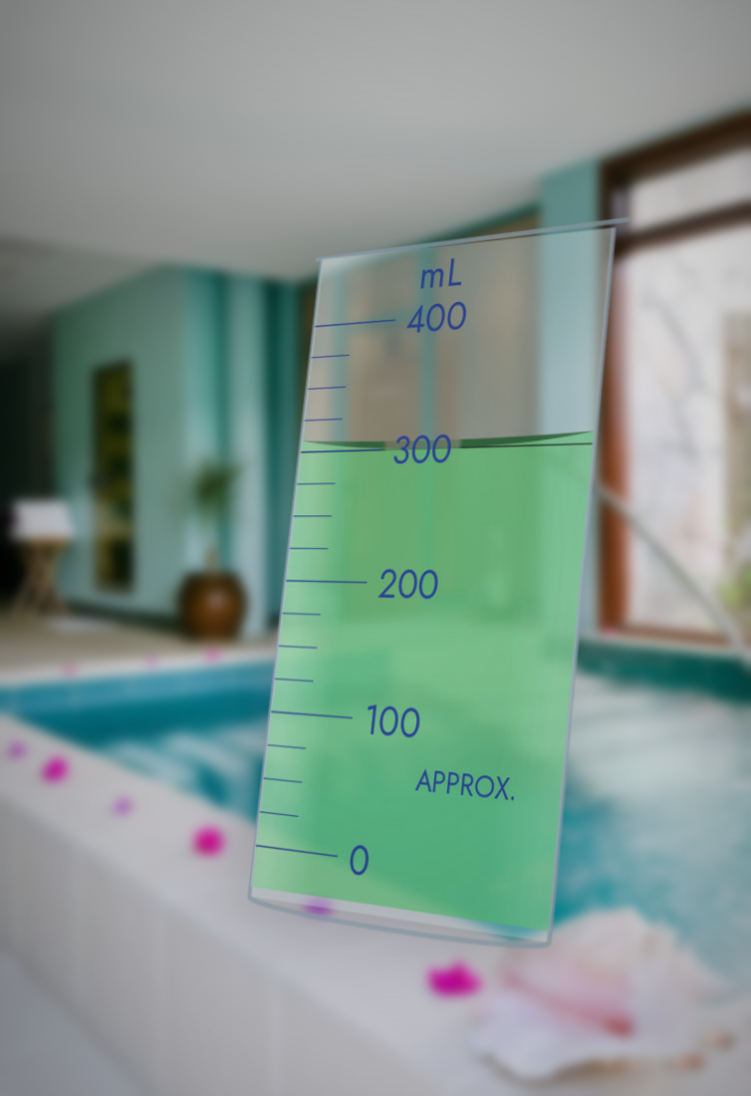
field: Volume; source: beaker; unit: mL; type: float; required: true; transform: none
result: 300 mL
